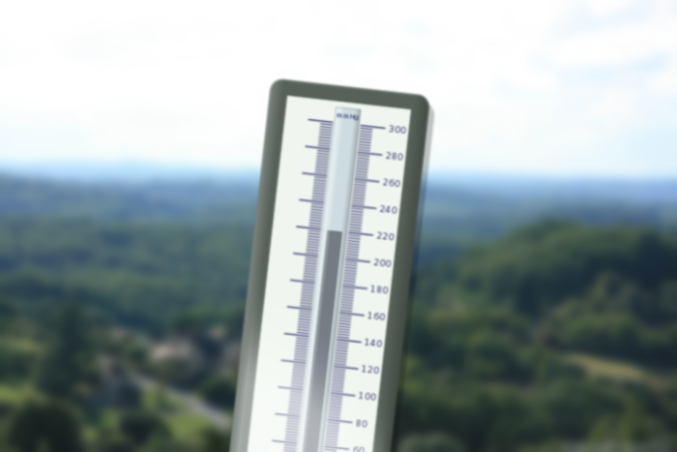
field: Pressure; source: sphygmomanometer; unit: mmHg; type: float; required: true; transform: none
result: 220 mmHg
